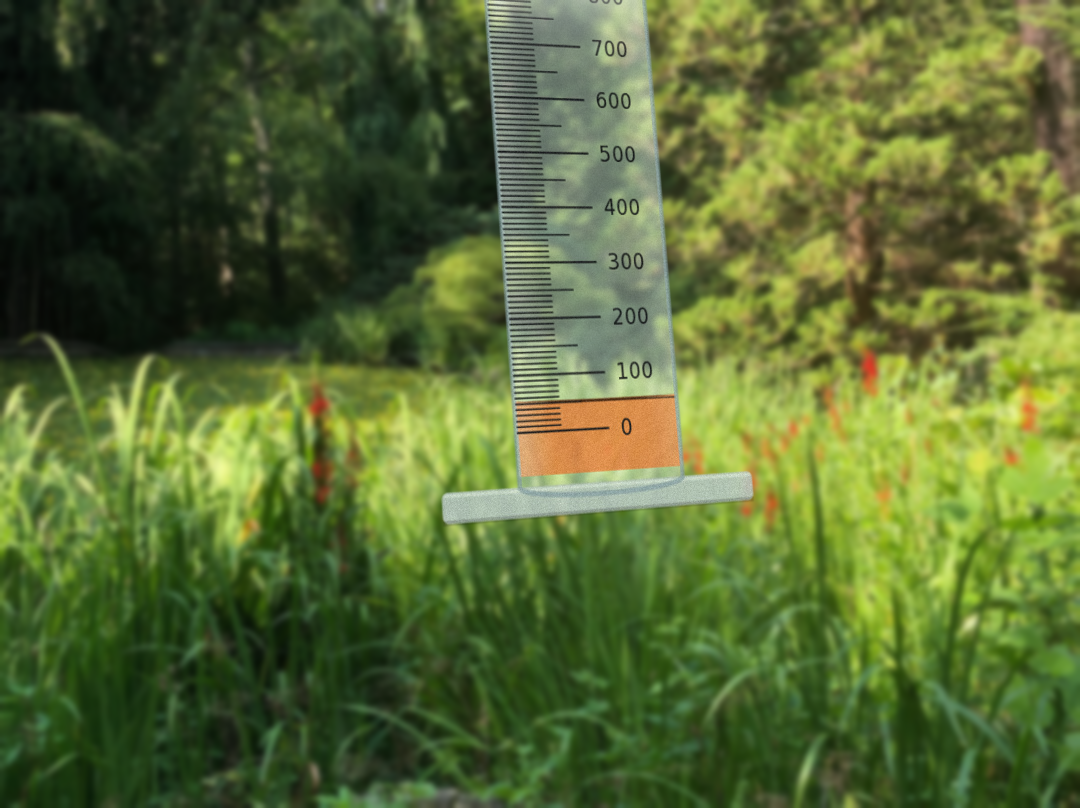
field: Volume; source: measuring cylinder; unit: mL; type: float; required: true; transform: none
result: 50 mL
